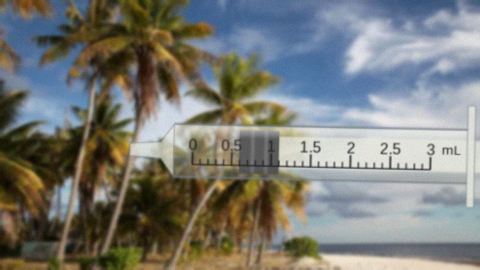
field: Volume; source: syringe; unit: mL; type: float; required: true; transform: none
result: 0.6 mL
